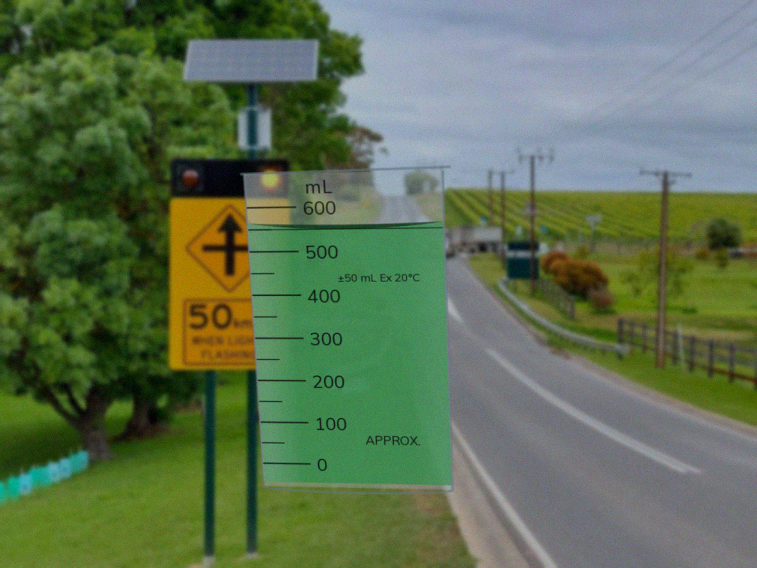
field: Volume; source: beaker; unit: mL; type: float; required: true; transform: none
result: 550 mL
